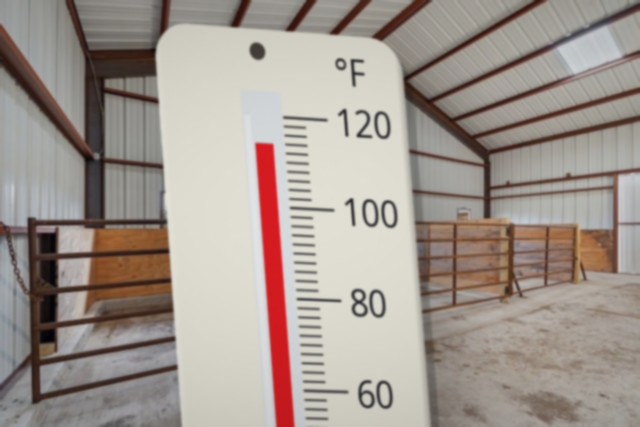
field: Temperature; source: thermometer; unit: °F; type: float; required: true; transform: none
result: 114 °F
